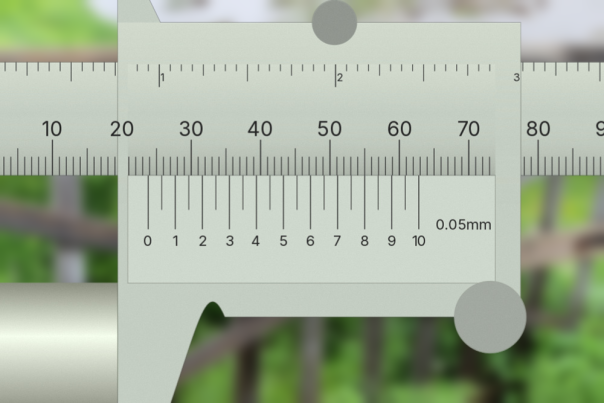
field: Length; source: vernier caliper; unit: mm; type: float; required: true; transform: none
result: 23.8 mm
